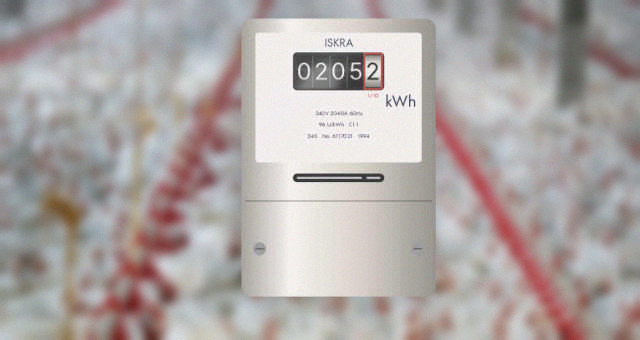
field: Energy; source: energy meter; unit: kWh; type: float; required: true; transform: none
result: 205.2 kWh
